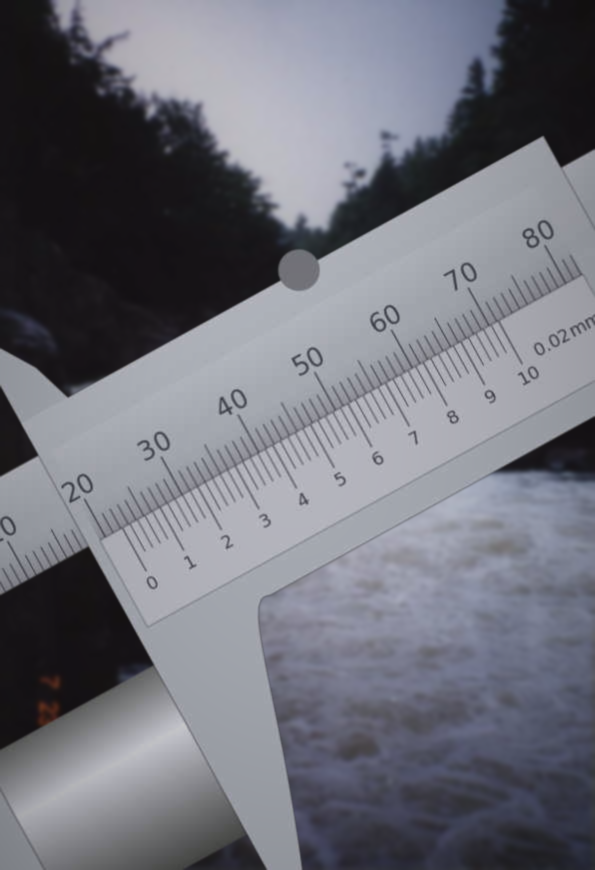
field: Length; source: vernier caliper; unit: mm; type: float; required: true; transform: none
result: 22.2 mm
